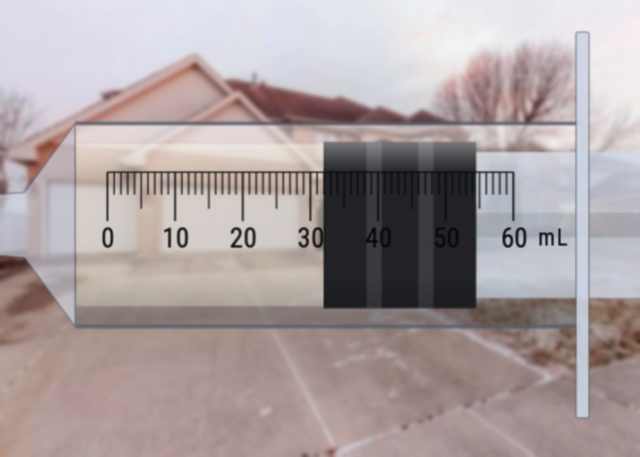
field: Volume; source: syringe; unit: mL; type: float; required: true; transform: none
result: 32 mL
